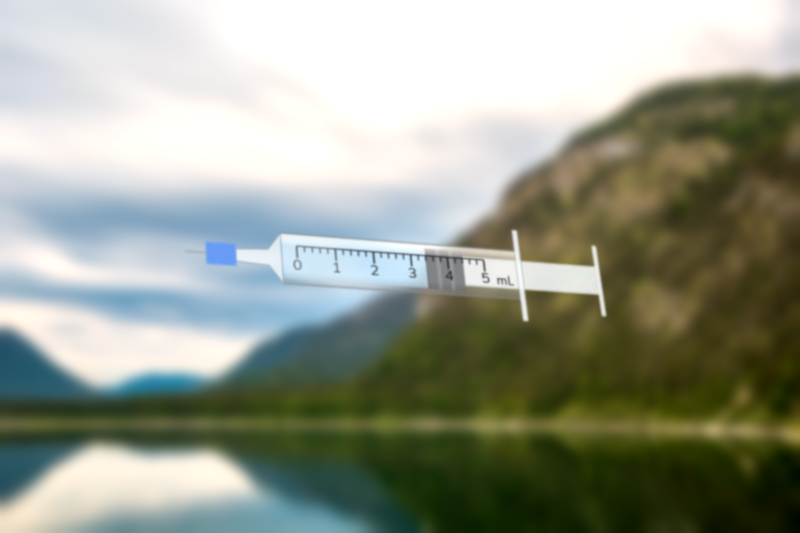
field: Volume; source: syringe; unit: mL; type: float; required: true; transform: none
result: 3.4 mL
